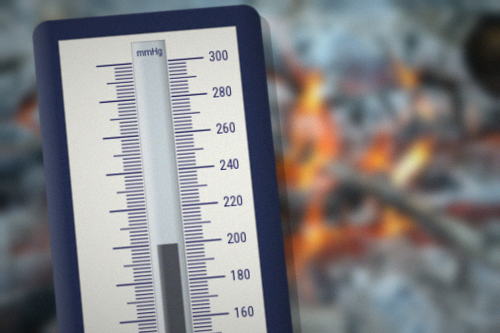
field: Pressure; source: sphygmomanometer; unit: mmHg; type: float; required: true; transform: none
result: 200 mmHg
